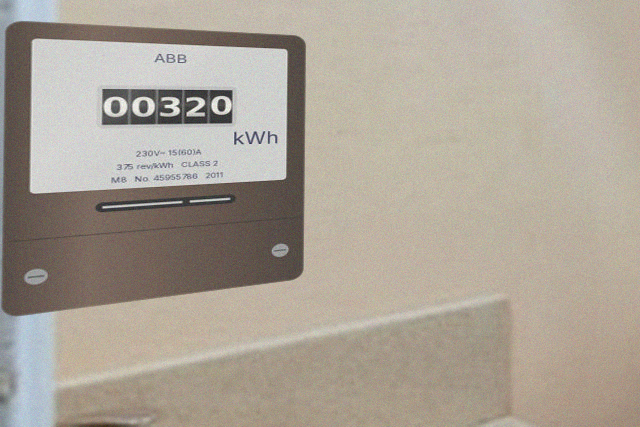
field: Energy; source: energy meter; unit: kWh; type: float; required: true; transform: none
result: 320 kWh
